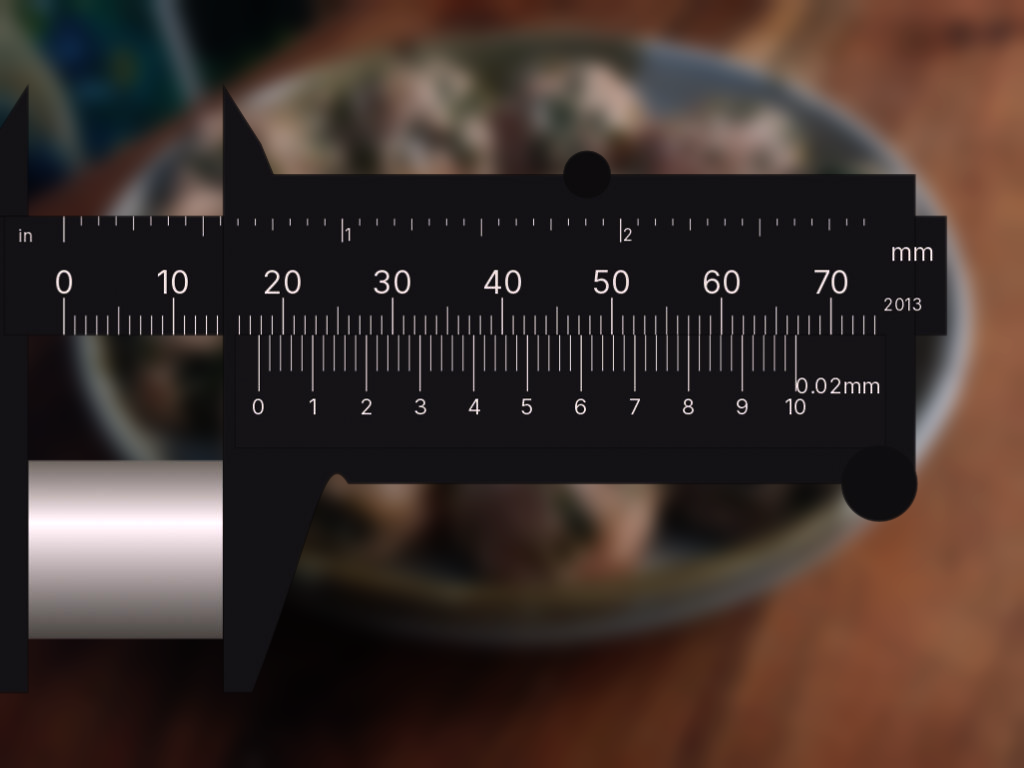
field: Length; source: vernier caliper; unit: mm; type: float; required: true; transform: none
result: 17.8 mm
